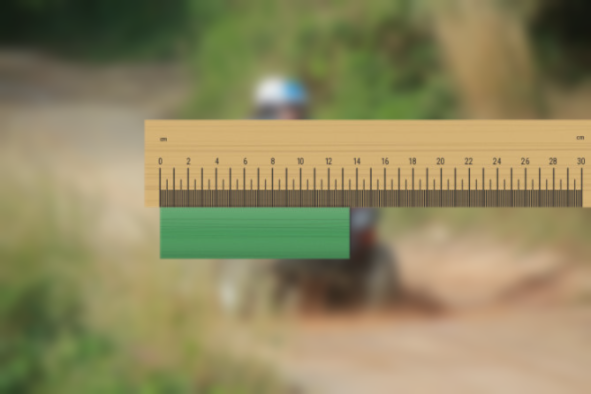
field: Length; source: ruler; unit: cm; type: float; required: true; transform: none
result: 13.5 cm
